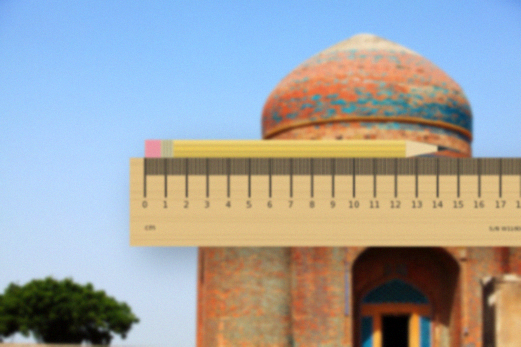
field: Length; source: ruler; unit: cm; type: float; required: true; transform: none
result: 14.5 cm
